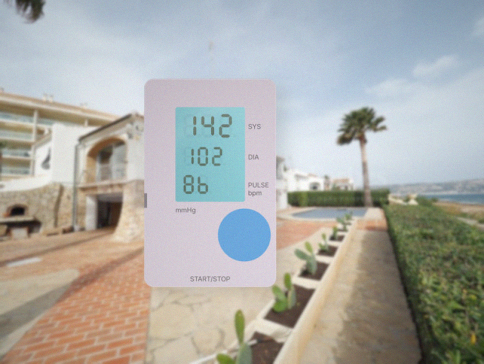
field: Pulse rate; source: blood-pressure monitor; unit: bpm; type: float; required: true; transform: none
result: 86 bpm
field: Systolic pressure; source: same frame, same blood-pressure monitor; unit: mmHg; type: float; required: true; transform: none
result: 142 mmHg
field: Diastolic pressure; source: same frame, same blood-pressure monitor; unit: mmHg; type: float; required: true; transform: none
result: 102 mmHg
